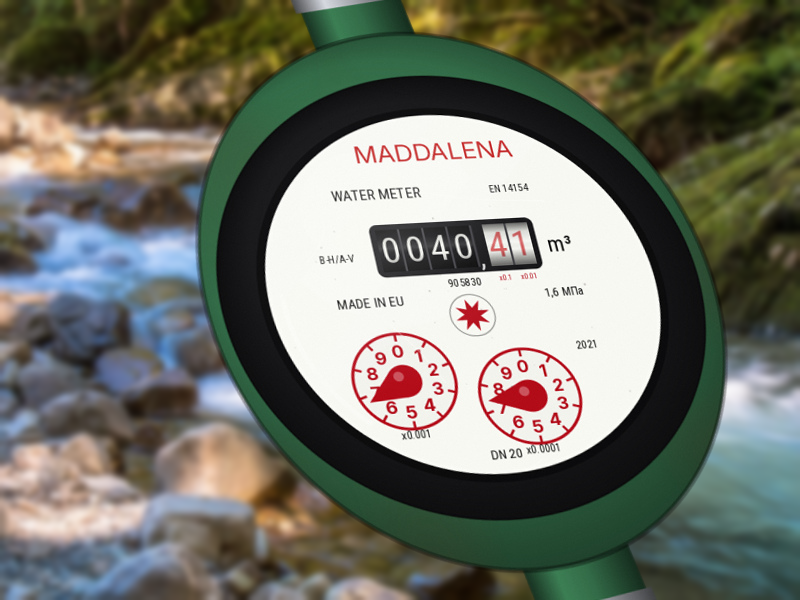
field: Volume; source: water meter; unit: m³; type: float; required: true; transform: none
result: 40.4167 m³
